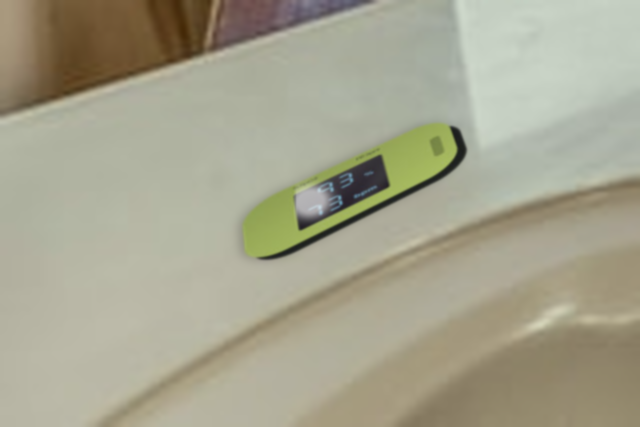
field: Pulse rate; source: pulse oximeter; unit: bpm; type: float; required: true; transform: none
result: 73 bpm
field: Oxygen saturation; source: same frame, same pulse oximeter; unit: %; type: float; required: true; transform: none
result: 93 %
